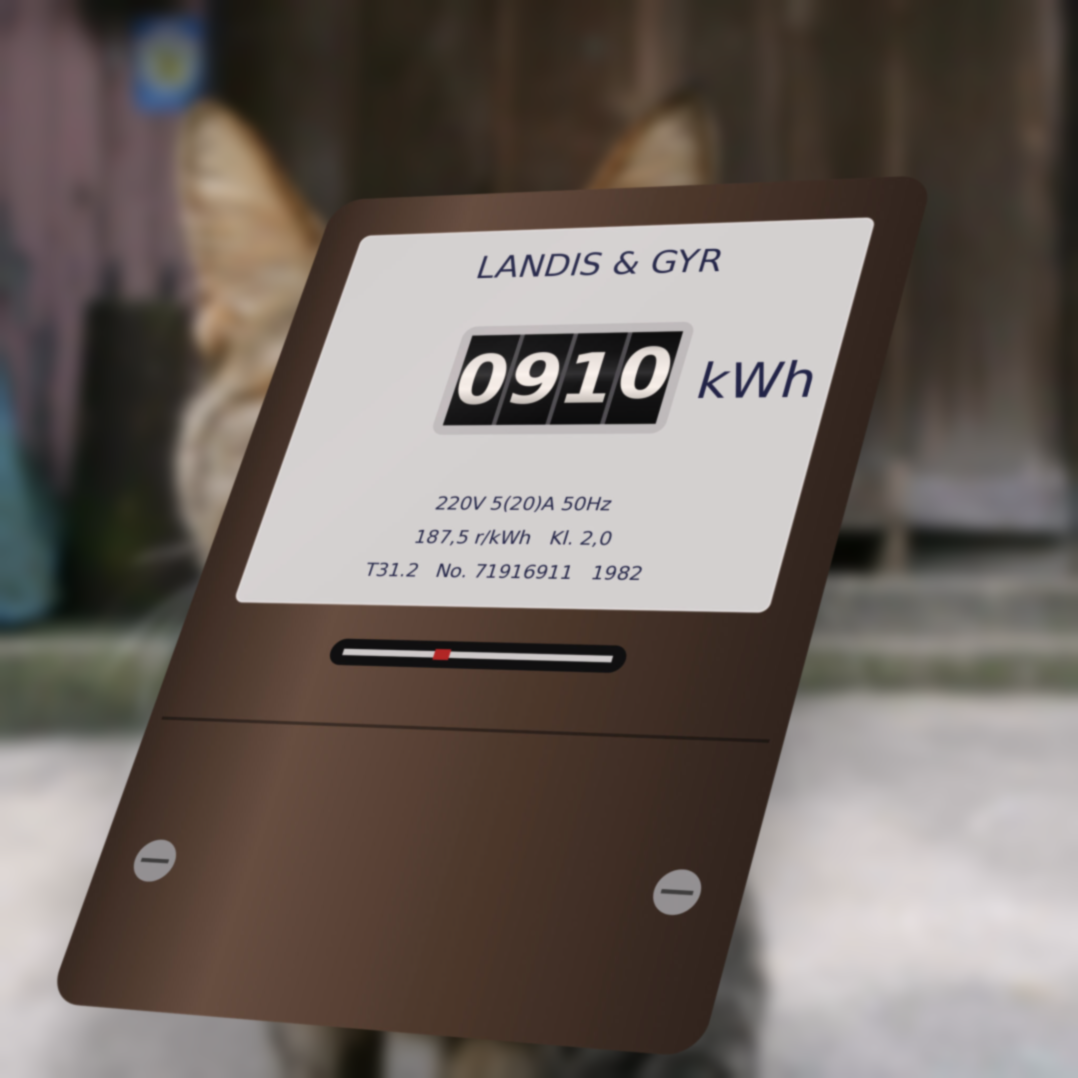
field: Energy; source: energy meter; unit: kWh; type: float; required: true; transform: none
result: 910 kWh
